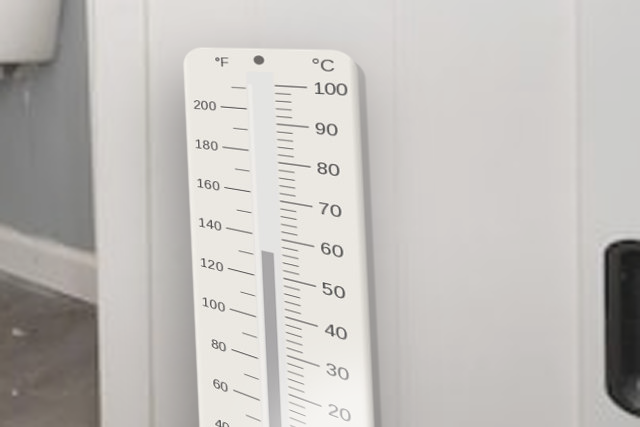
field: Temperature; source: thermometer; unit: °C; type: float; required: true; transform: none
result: 56 °C
